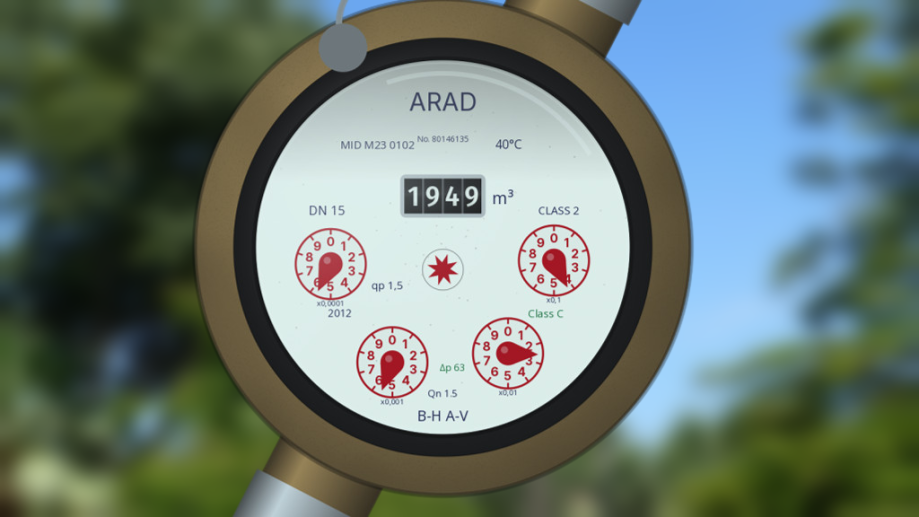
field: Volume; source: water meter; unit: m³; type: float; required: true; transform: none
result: 1949.4255 m³
